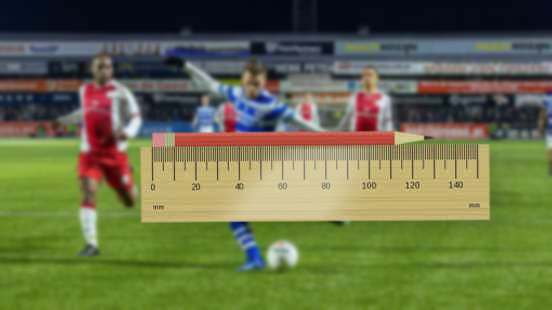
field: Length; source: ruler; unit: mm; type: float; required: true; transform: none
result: 130 mm
